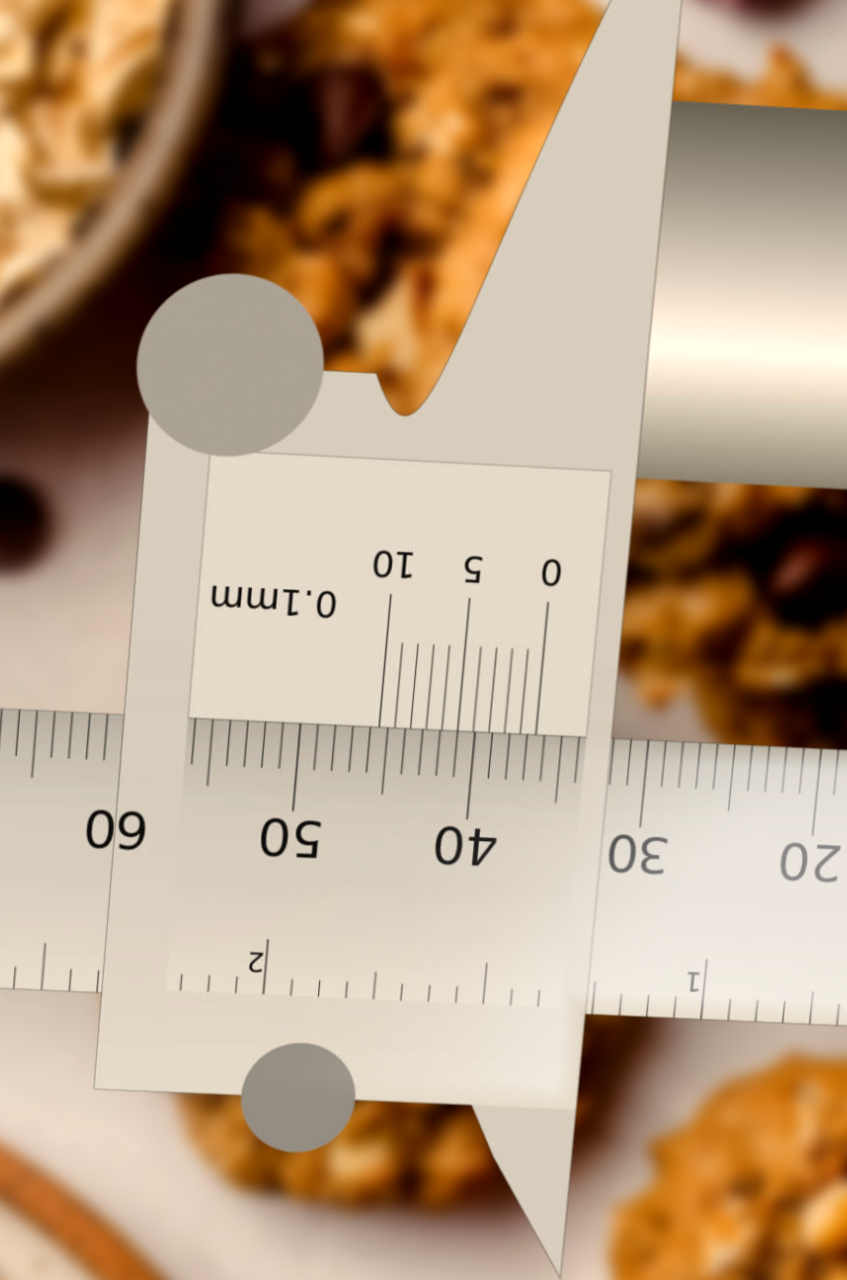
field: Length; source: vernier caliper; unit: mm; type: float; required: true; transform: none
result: 36.5 mm
